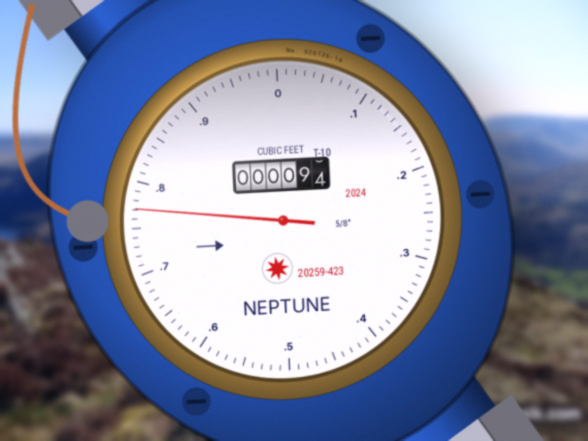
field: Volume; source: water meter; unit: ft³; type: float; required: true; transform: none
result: 93.77 ft³
